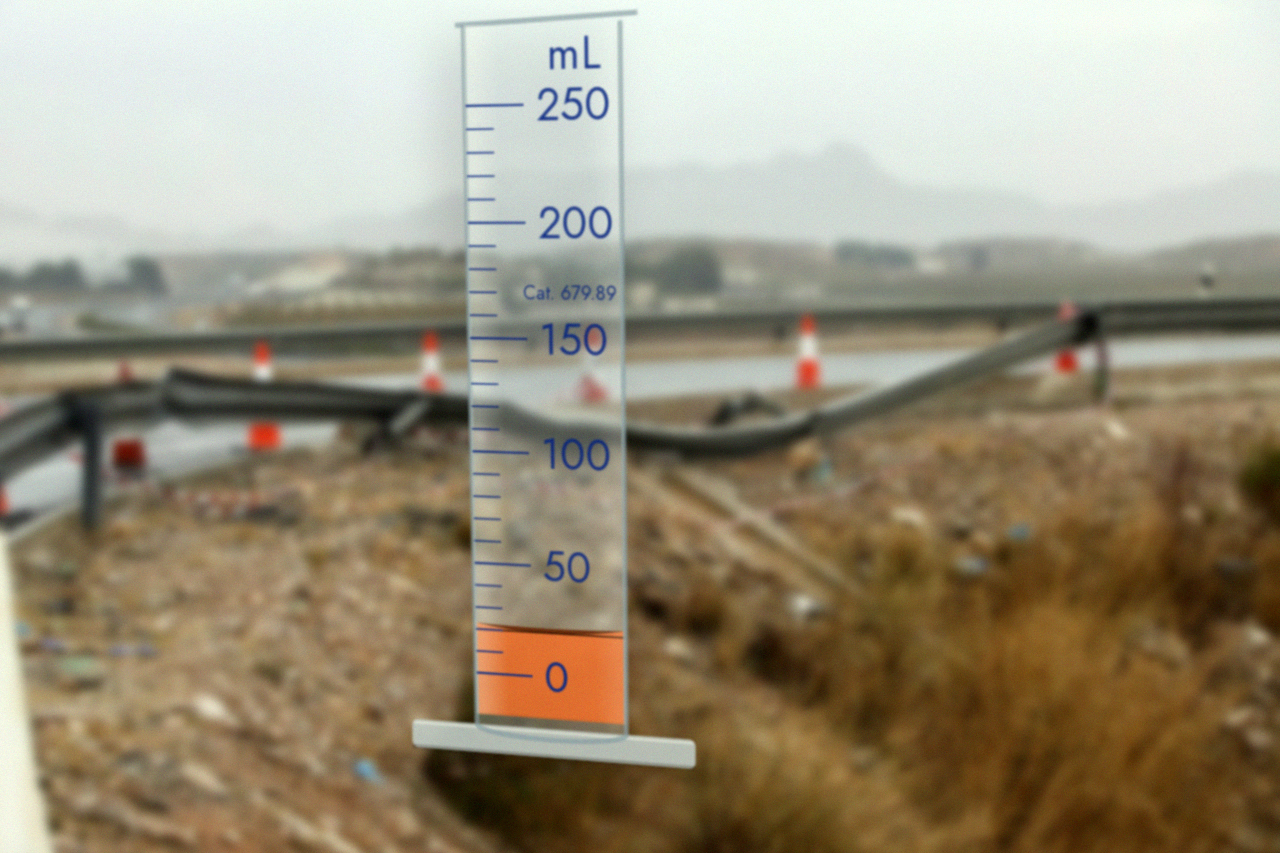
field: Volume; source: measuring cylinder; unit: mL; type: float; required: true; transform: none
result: 20 mL
